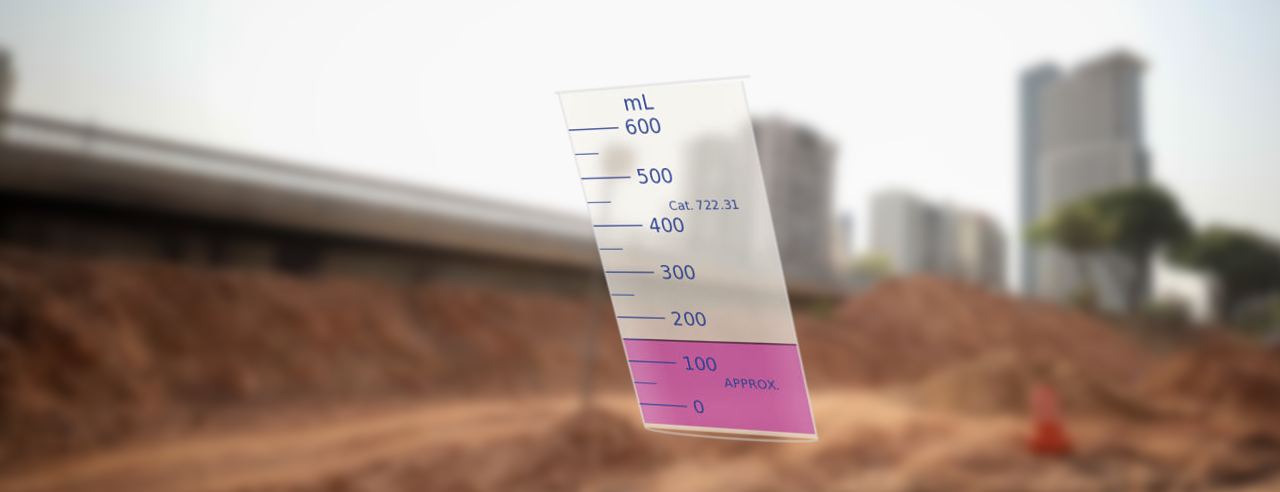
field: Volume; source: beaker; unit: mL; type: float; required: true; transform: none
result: 150 mL
